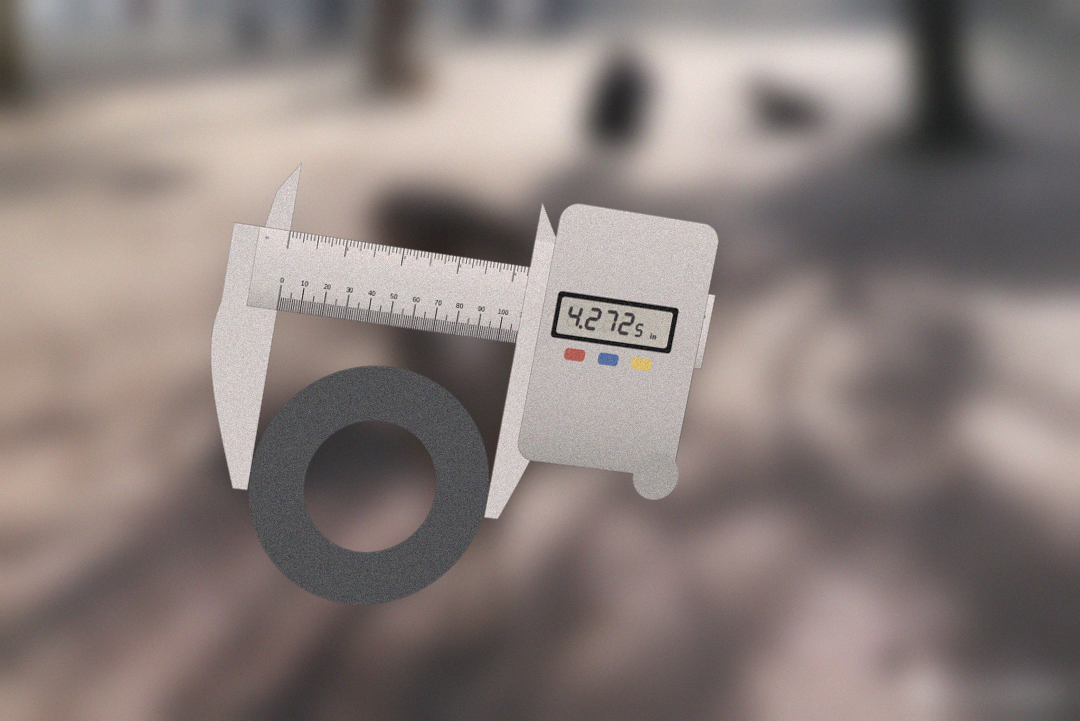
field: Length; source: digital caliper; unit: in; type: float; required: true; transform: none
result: 4.2725 in
